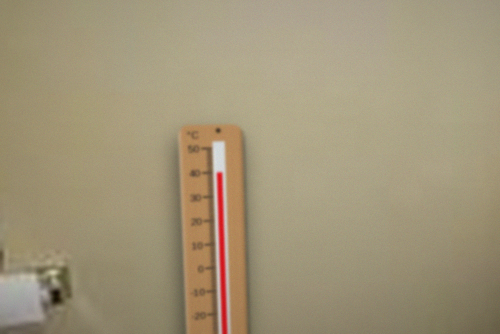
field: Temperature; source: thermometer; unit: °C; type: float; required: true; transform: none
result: 40 °C
